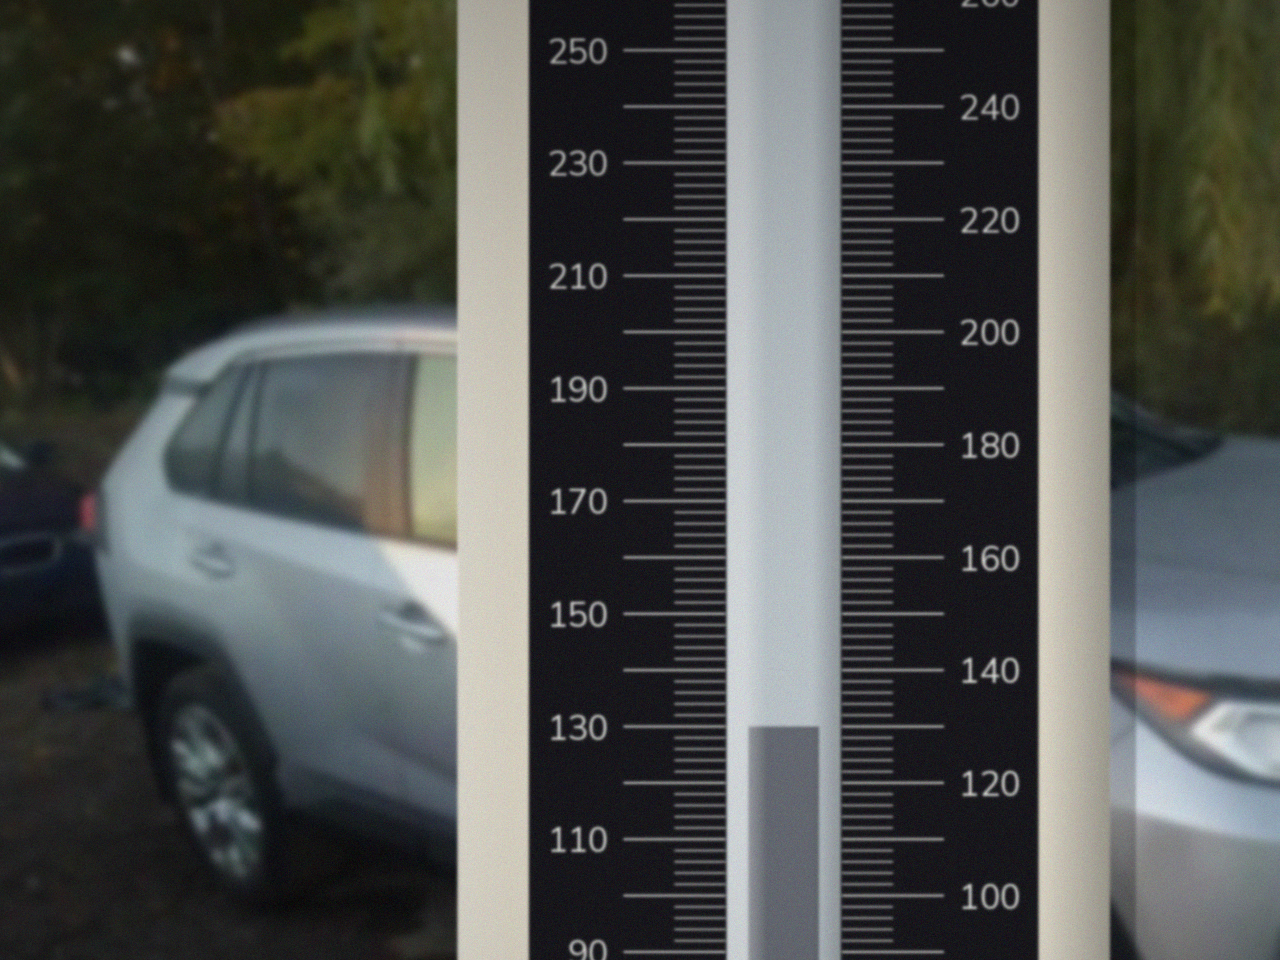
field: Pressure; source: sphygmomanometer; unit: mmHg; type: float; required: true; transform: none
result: 130 mmHg
